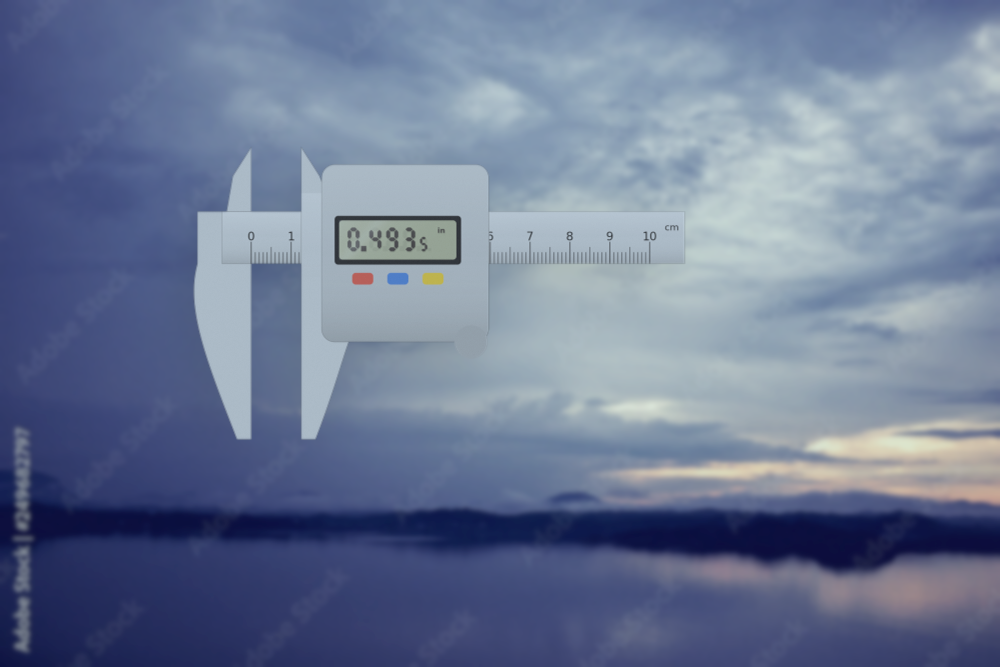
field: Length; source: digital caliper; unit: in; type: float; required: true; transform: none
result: 0.4935 in
